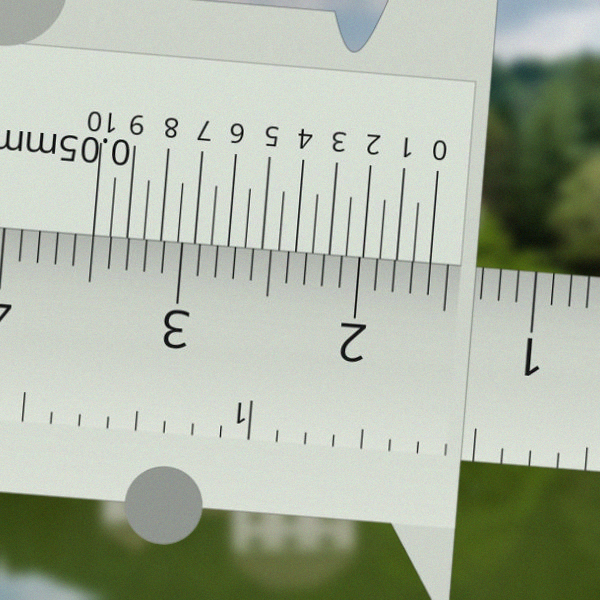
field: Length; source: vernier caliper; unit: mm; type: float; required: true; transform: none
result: 16.0 mm
